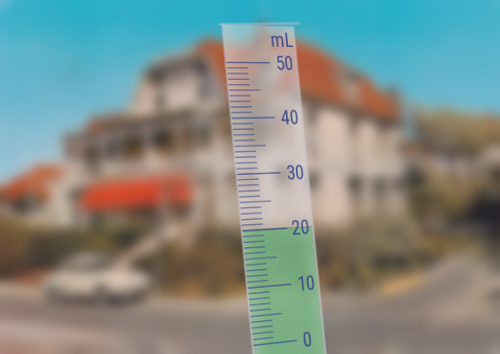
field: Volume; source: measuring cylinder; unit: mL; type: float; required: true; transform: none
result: 20 mL
